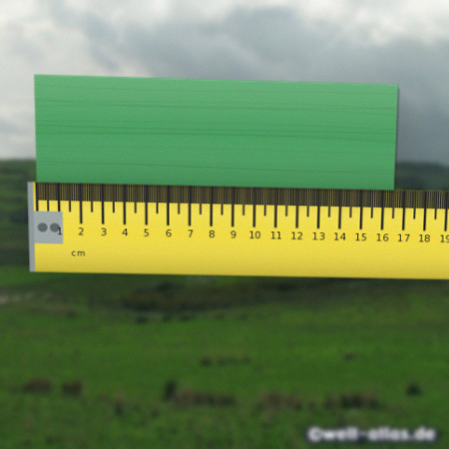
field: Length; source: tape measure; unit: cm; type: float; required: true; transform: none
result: 16.5 cm
